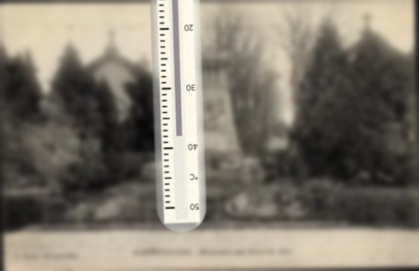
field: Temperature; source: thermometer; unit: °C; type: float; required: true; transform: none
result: 38 °C
